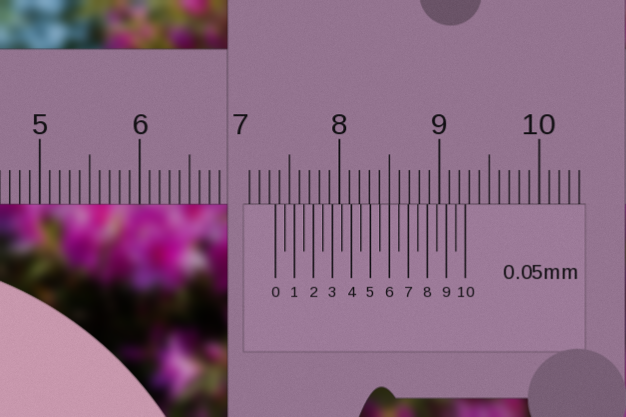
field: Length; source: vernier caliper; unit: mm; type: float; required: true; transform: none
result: 73.6 mm
